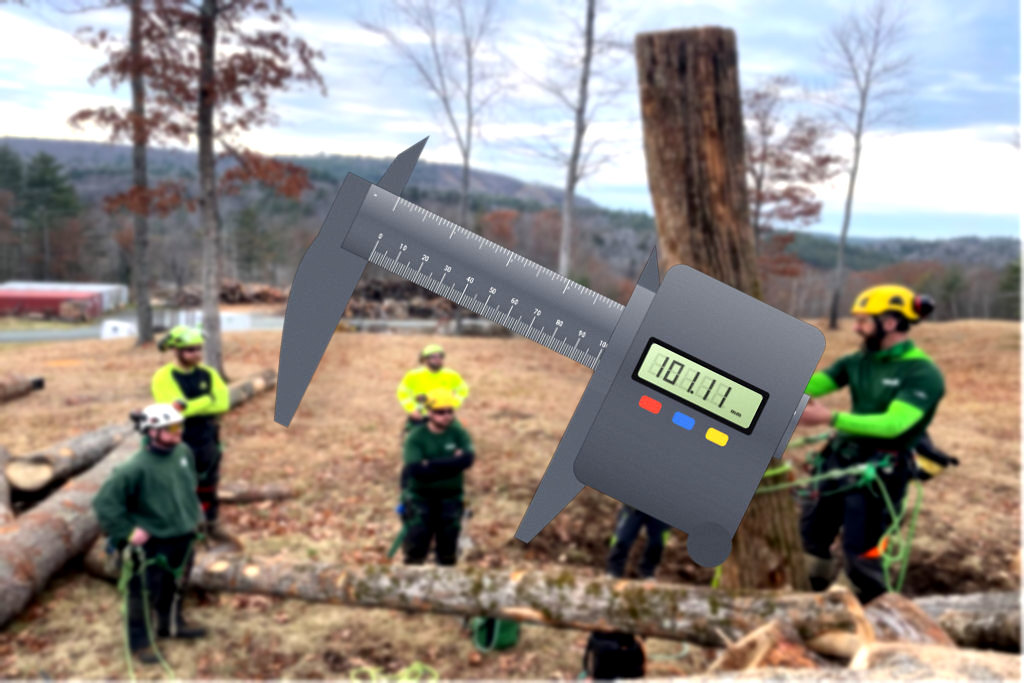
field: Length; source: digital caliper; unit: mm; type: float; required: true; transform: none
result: 101.11 mm
